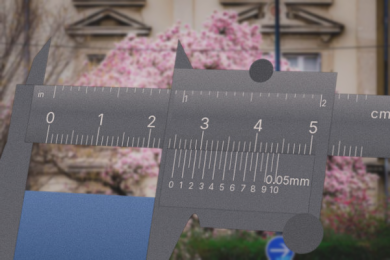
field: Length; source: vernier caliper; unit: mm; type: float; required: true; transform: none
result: 25.4 mm
